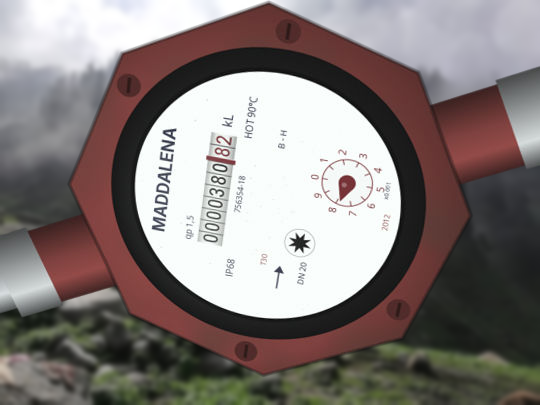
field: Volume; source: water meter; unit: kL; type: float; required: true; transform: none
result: 380.827 kL
